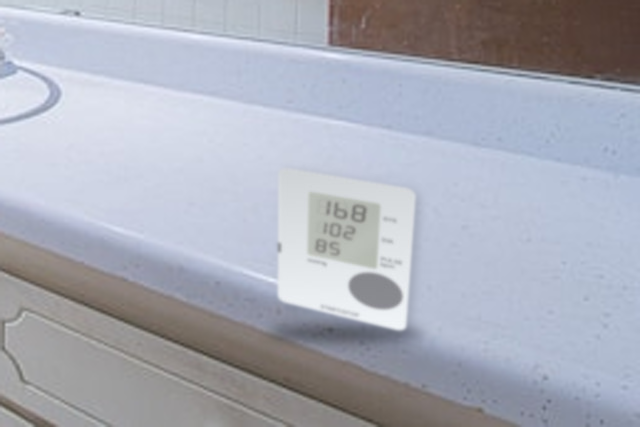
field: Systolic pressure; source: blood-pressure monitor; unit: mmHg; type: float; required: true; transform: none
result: 168 mmHg
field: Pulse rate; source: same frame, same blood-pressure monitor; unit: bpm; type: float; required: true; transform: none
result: 85 bpm
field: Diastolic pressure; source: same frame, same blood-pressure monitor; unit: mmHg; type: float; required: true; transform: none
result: 102 mmHg
